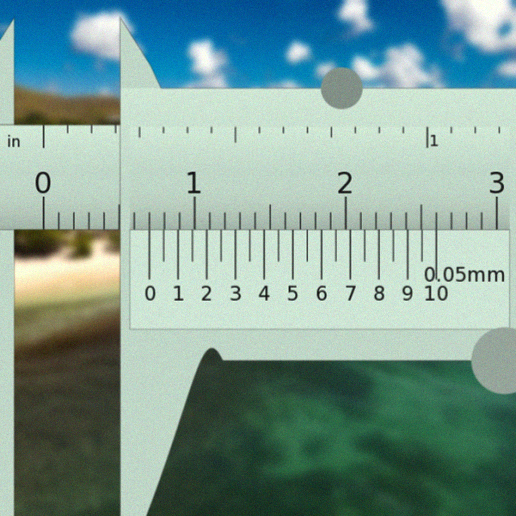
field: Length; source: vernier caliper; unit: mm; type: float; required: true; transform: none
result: 7.0 mm
